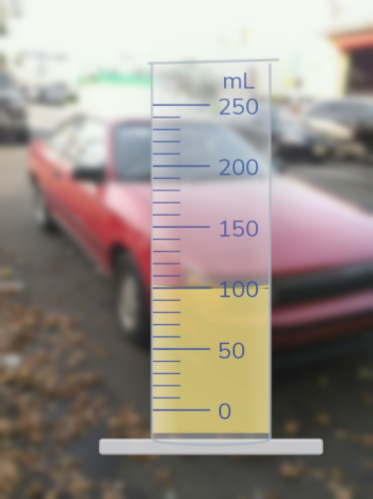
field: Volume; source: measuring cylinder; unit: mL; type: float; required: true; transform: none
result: 100 mL
